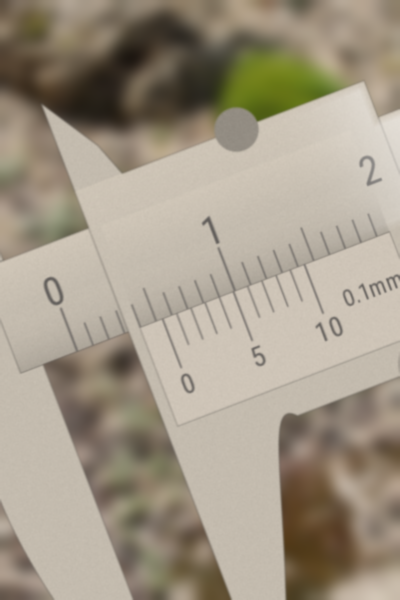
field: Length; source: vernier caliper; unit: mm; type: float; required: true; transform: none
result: 5.4 mm
